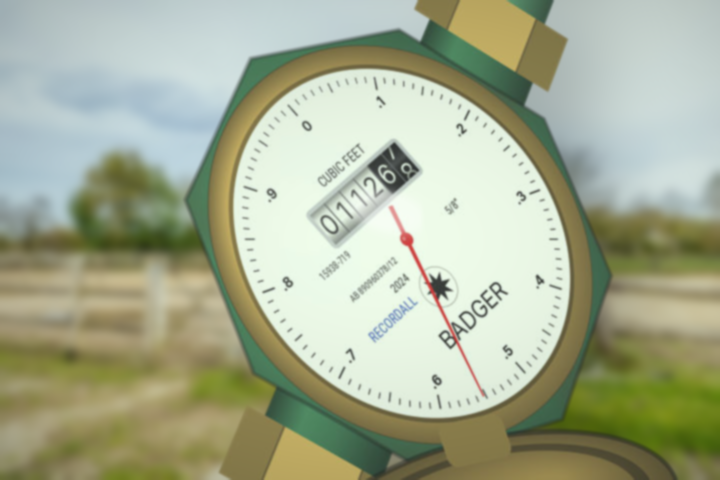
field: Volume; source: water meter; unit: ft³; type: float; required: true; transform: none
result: 11267.55 ft³
